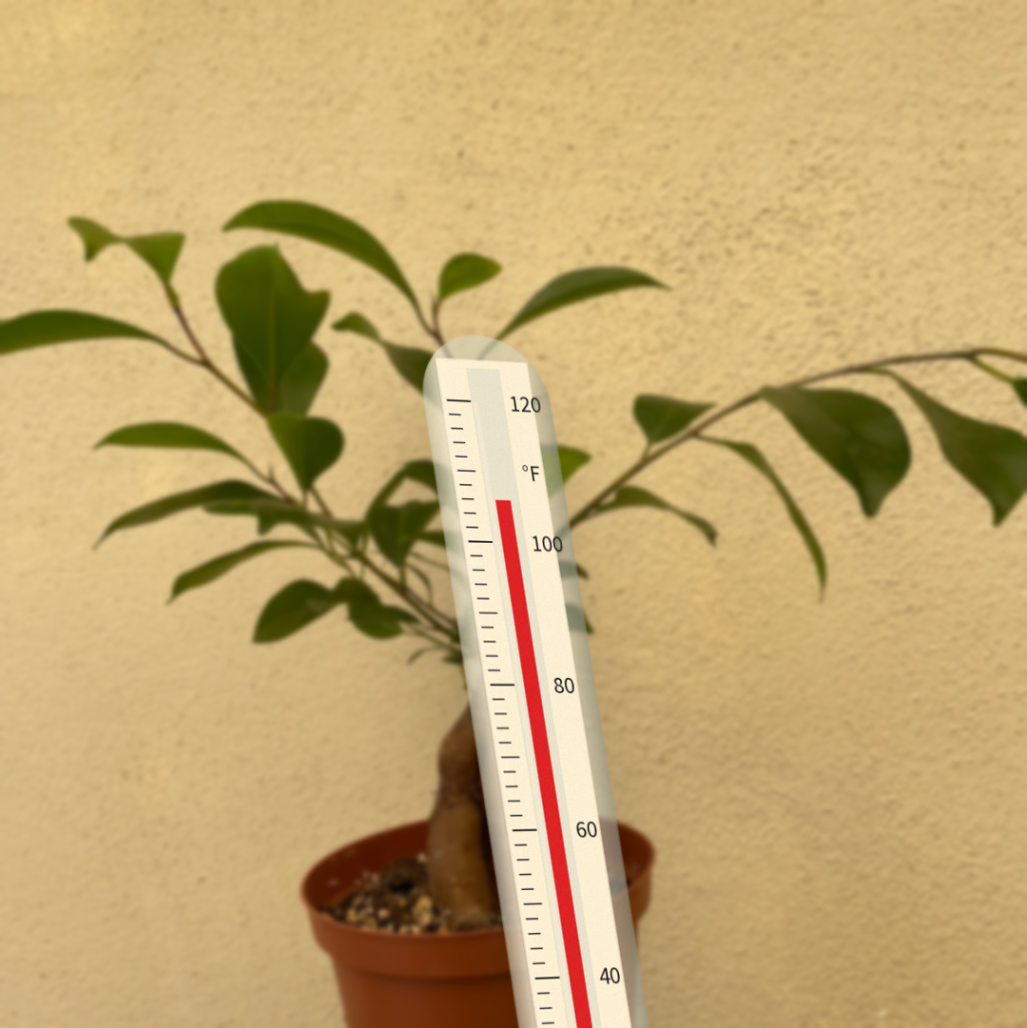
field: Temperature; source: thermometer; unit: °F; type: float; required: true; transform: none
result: 106 °F
